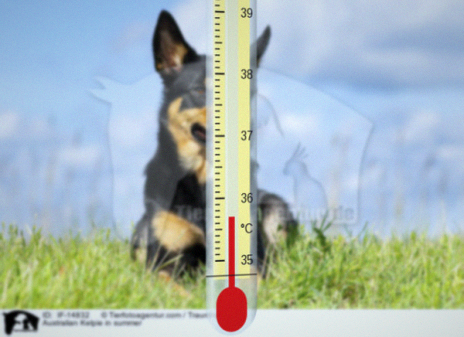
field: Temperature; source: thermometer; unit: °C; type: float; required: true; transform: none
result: 35.7 °C
